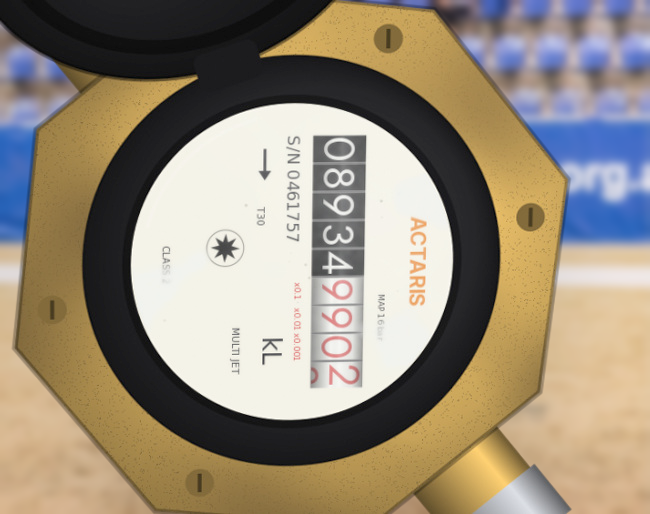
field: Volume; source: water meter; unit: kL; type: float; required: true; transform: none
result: 8934.9902 kL
